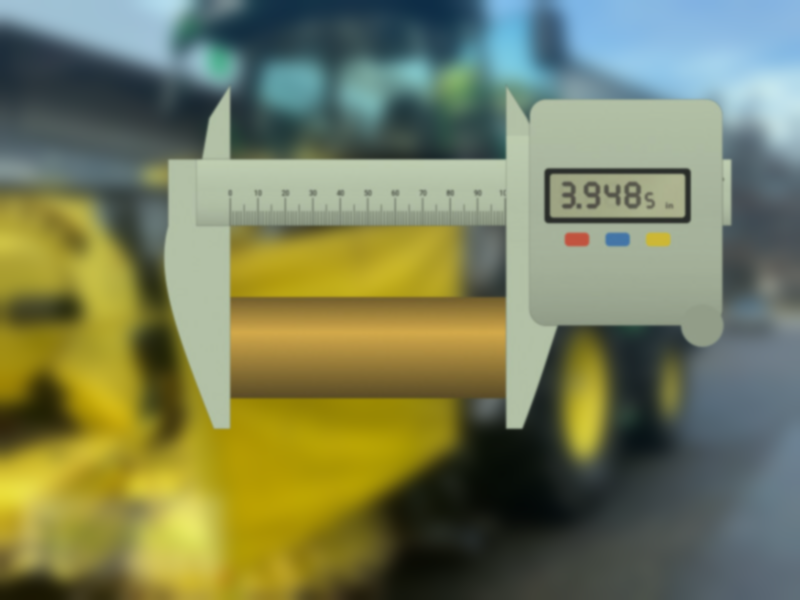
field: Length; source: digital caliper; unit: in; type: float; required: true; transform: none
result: 3.9485 in
